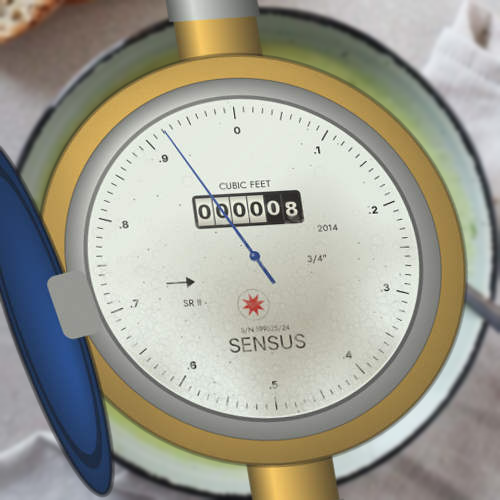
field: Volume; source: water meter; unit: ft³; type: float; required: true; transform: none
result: 7.92 ft³
